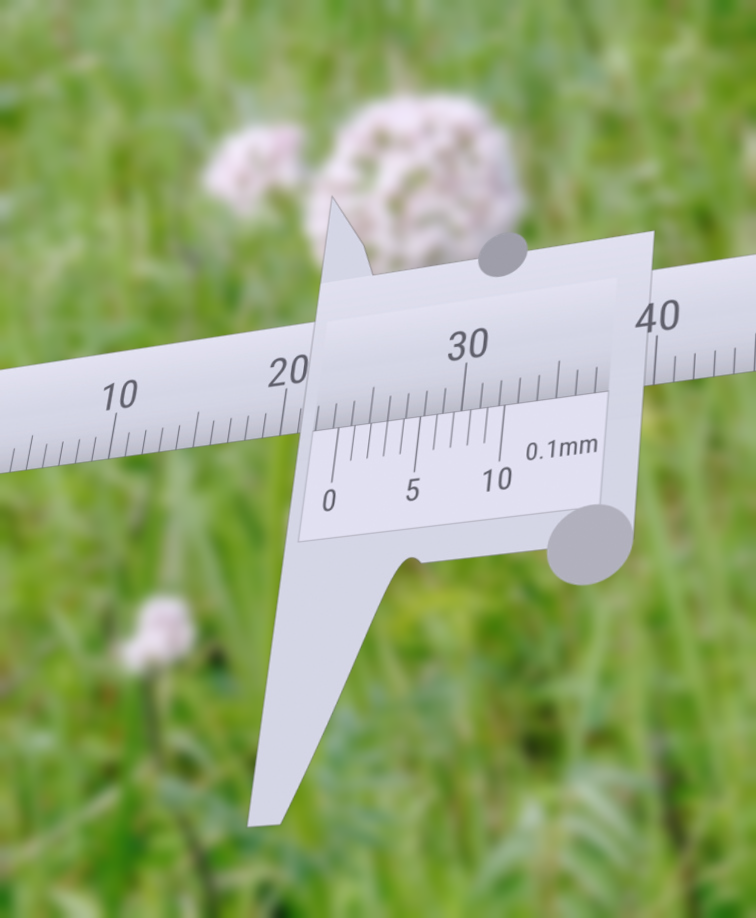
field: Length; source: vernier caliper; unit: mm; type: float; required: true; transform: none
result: 23.3 mm
